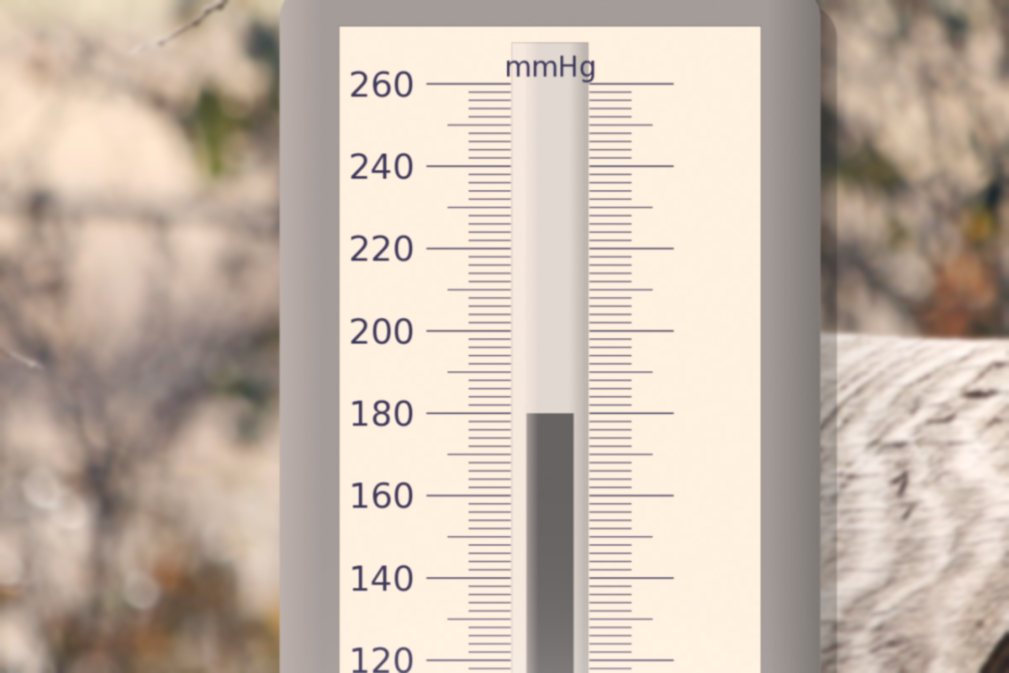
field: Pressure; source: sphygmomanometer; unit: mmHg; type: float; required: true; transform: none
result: 180 mmHg
